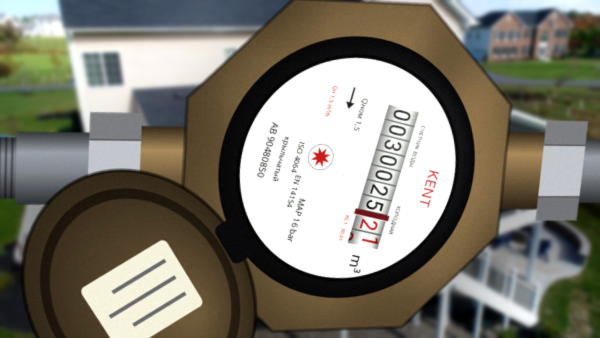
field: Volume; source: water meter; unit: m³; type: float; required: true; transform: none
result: 30025.21 m³
